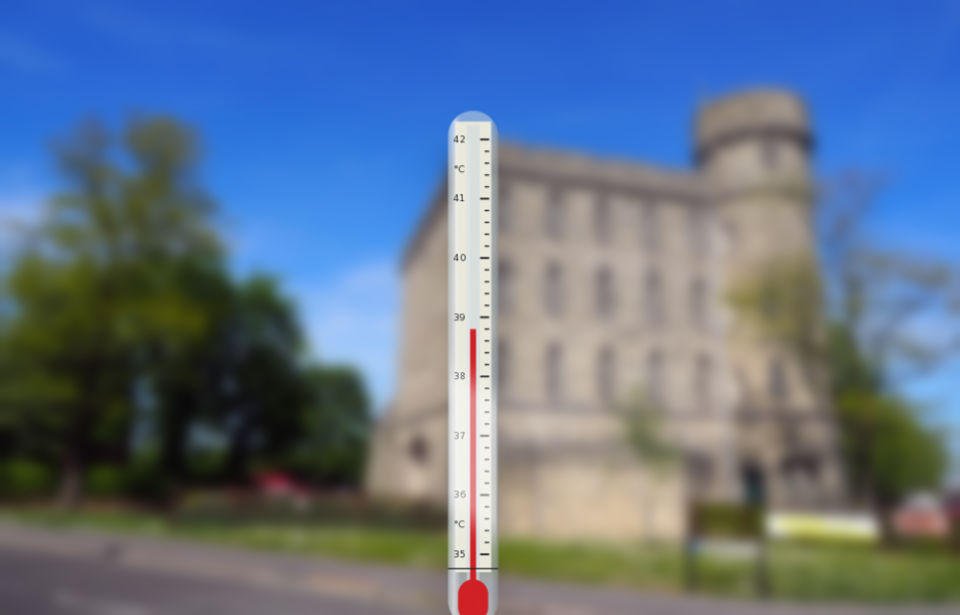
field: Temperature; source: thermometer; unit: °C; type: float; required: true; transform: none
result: 38.8 °C
